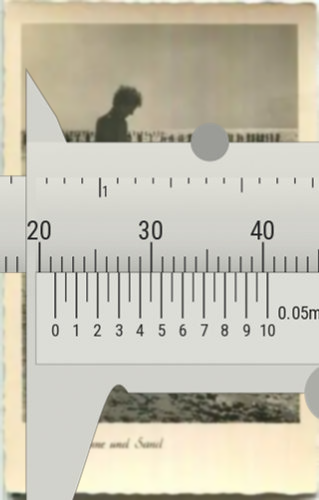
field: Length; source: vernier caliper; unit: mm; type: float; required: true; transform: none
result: 21.4 mm
